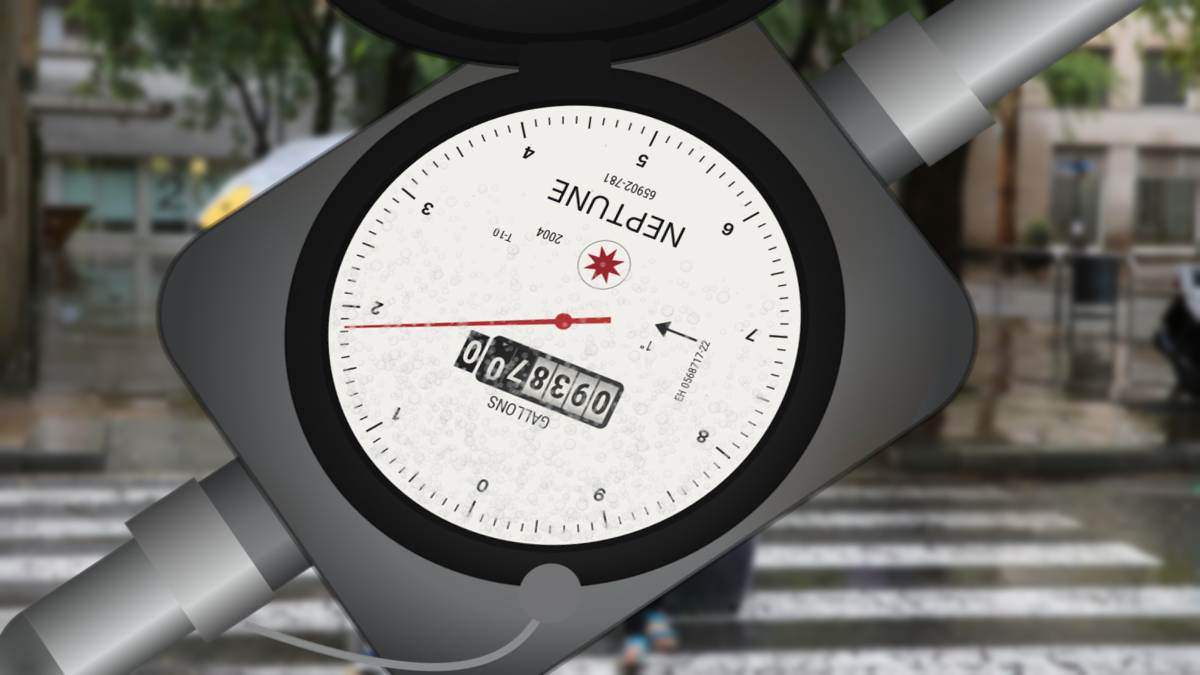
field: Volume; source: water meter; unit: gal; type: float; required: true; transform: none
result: 938701.8 gal
